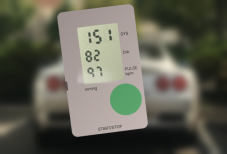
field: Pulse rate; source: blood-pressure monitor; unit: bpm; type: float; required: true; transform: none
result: 97 bpm
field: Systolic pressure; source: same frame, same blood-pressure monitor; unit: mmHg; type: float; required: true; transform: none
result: 151 mmHg
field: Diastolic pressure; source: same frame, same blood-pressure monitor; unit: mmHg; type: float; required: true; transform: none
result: 82 mmHg
